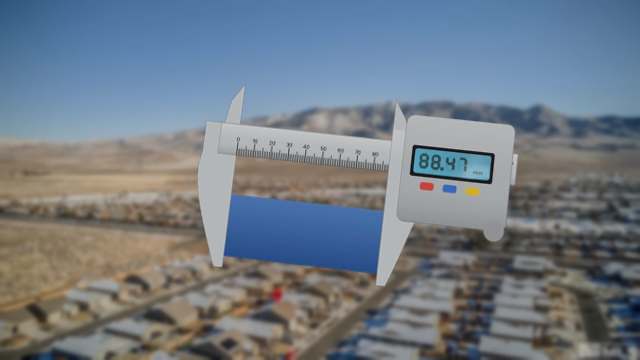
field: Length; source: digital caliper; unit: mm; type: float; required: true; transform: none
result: 88.47 mm
